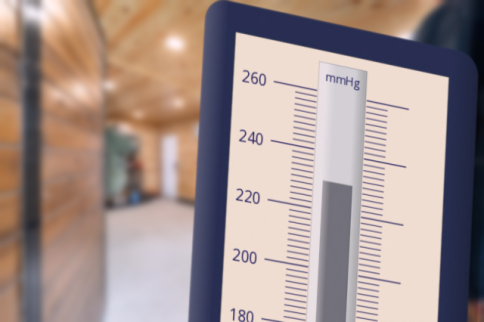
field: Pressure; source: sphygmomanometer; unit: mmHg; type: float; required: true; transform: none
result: 230 mmHg
